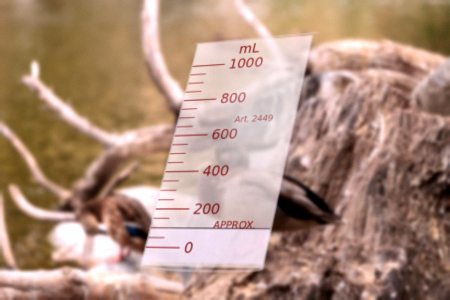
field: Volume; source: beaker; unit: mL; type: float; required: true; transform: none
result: 100 mL
